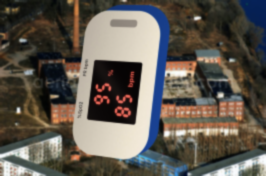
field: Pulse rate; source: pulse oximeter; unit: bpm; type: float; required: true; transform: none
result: 85 bpm
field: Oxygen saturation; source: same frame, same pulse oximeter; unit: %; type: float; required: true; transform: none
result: 95 %
